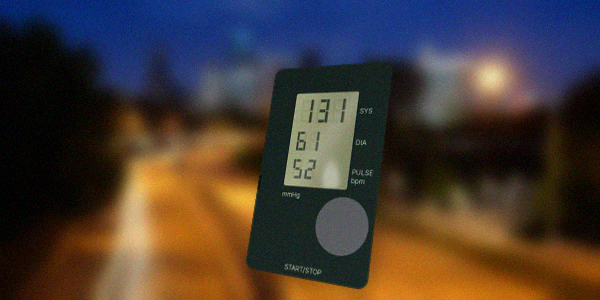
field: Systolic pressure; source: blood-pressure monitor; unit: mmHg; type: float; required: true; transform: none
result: 131 mmHg
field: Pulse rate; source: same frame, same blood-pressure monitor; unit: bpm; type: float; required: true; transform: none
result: 52 bpm
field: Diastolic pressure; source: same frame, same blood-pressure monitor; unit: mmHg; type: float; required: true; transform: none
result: 61 mmHg
